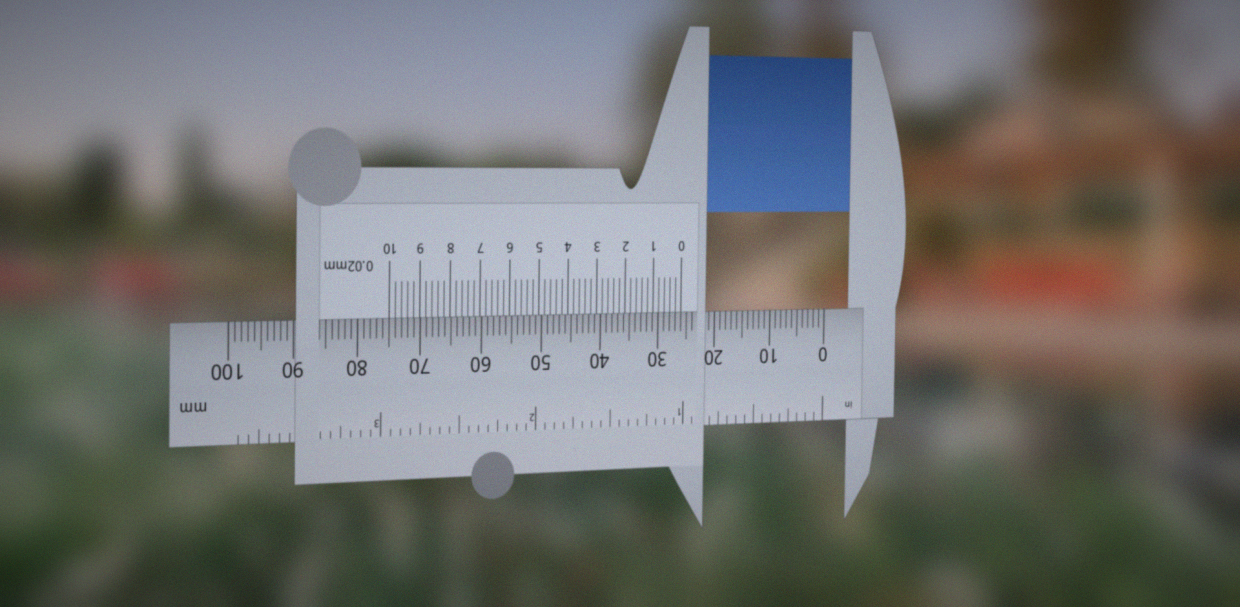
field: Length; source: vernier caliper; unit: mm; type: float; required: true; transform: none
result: 26.0 mm
